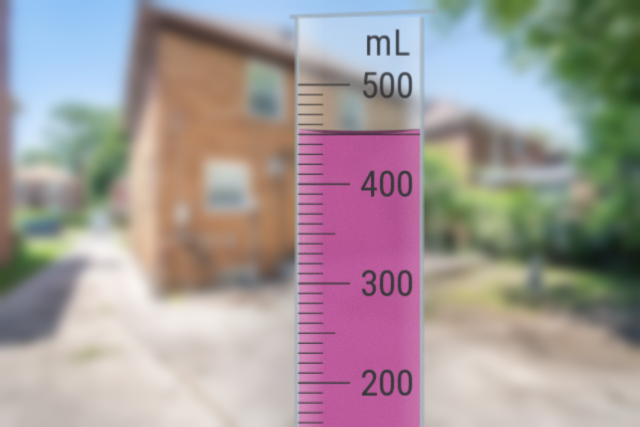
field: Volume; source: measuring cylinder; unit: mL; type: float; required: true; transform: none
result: 450 mL
